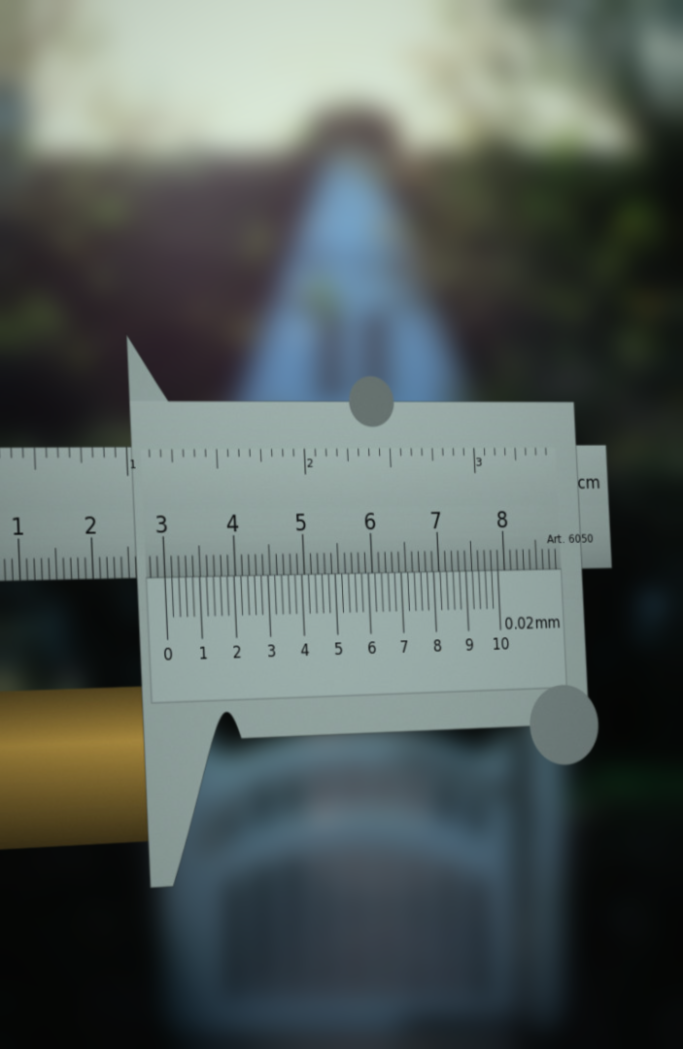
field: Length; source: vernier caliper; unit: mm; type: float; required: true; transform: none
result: 30.0 mm
